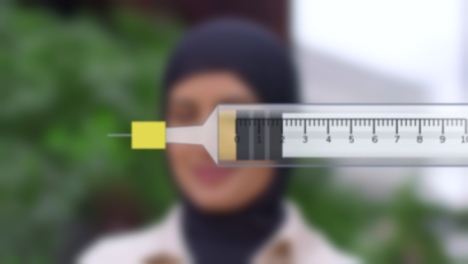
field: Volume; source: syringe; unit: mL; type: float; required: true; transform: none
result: 0 mL
